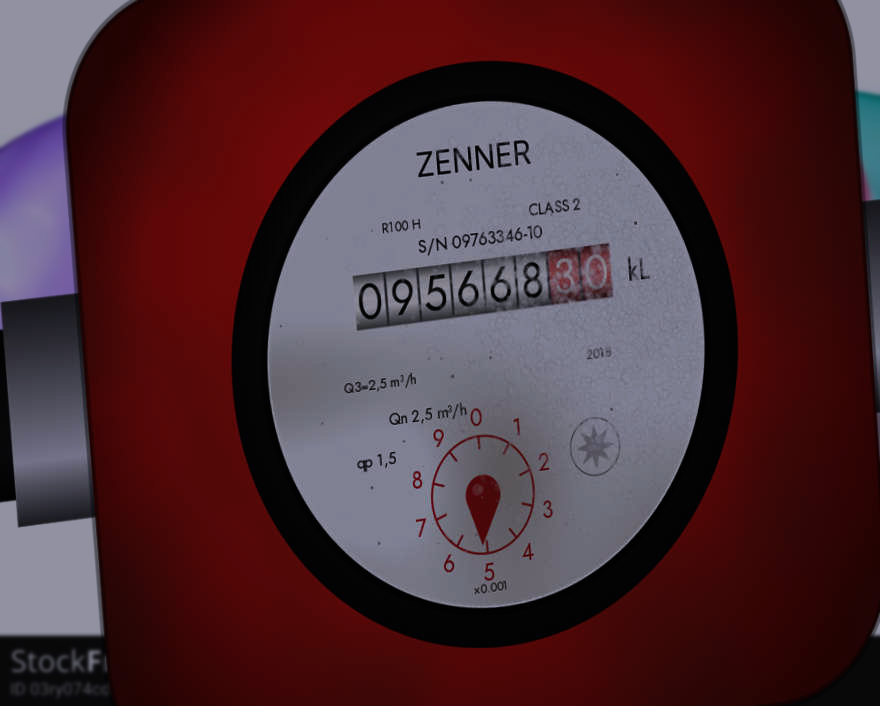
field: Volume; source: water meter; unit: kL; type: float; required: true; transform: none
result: 95668.305 kL
